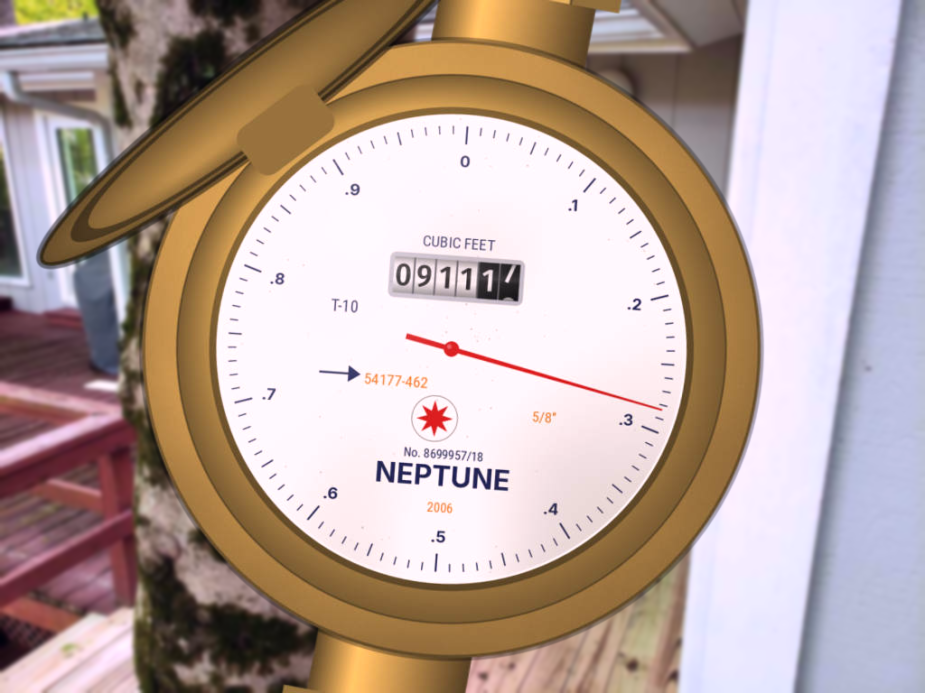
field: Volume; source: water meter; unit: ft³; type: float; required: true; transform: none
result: 91117.28 ft³
